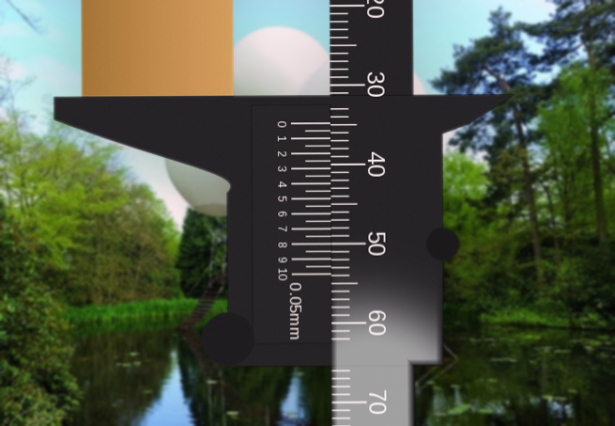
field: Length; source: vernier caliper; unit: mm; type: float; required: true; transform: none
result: 34.8 mm
